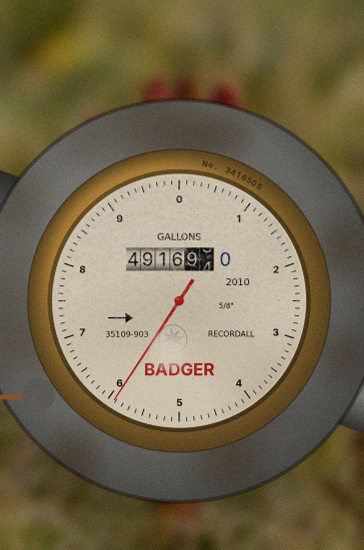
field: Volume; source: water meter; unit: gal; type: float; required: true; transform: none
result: 4916935.9 gal
